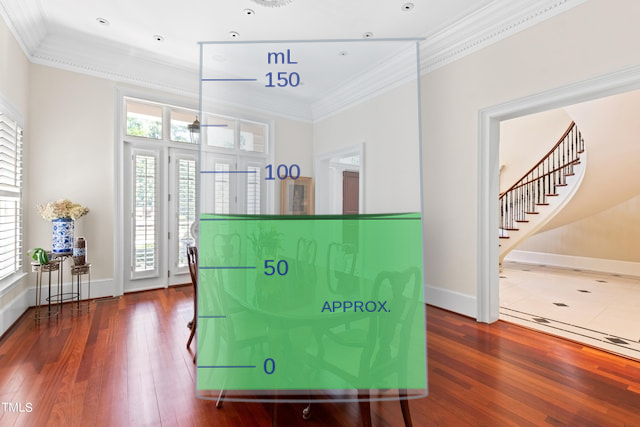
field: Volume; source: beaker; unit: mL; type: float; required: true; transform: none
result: 75 mL
